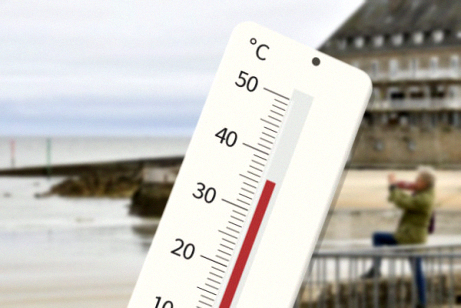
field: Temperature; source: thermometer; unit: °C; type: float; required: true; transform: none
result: 36 °C
